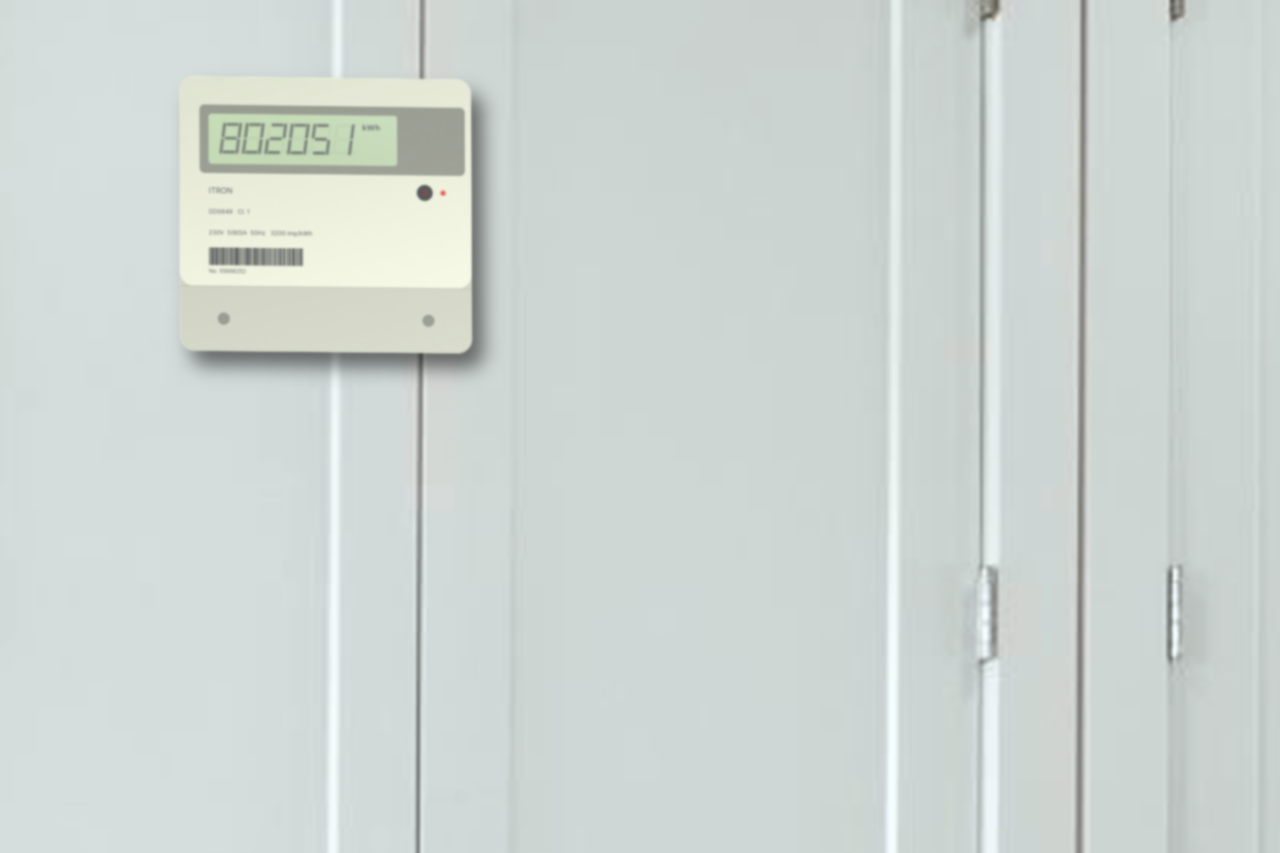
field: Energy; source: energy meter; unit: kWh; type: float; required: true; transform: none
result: 802051 kWh
